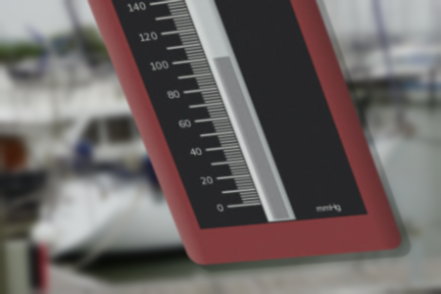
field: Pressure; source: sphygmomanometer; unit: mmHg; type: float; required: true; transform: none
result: 100 mmHg
